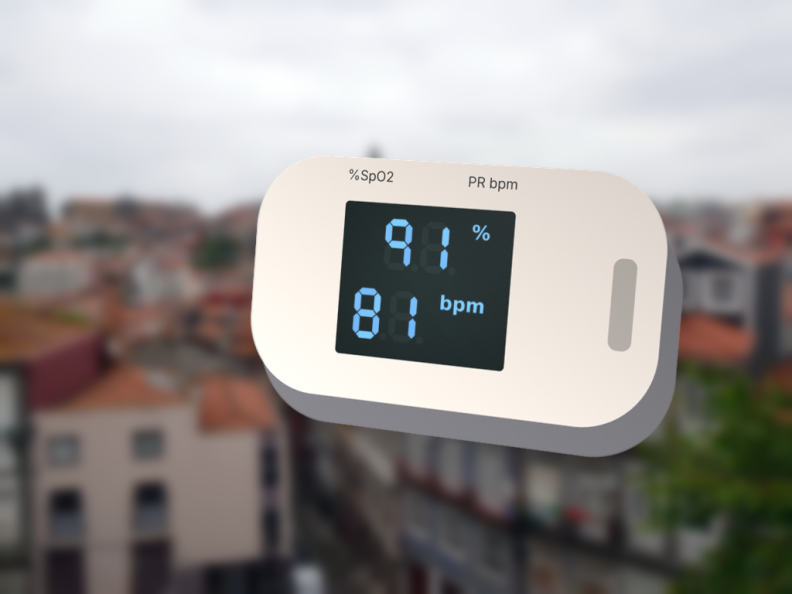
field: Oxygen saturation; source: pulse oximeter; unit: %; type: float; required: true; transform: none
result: 91 %
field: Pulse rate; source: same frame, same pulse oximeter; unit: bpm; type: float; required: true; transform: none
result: 81 bpm
